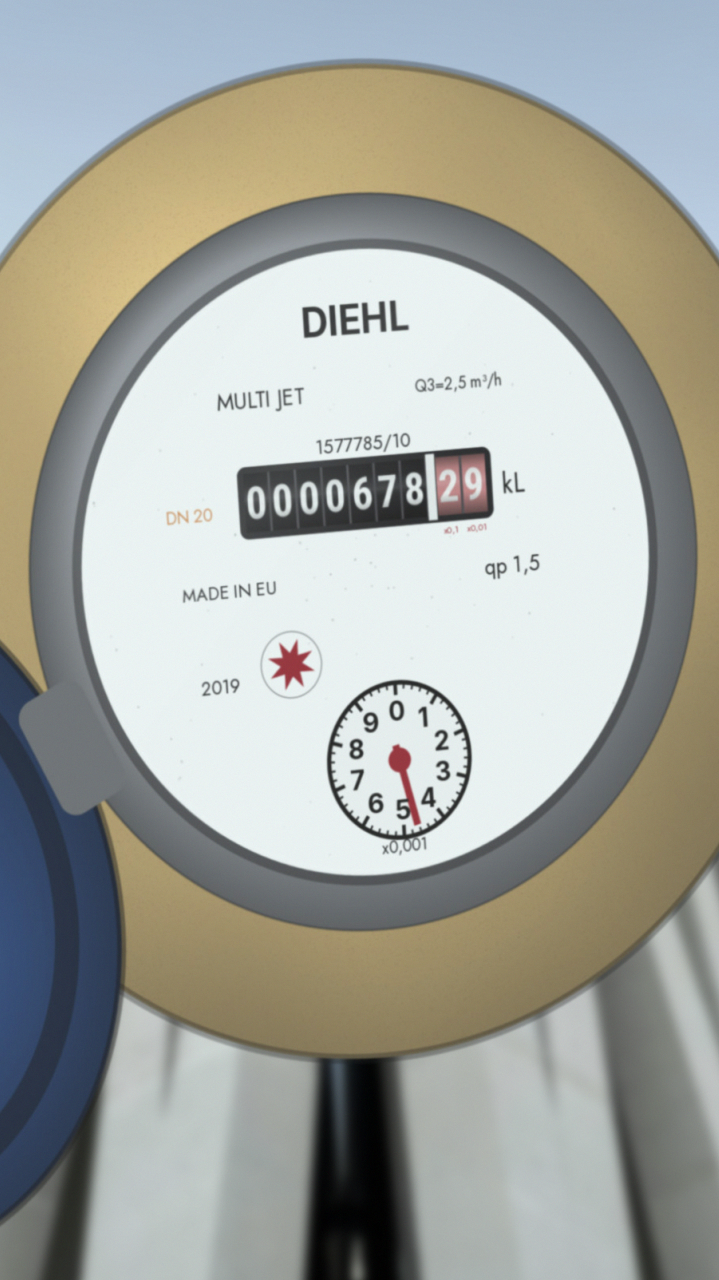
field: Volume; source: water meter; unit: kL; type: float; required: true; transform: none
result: 678.294 kL
